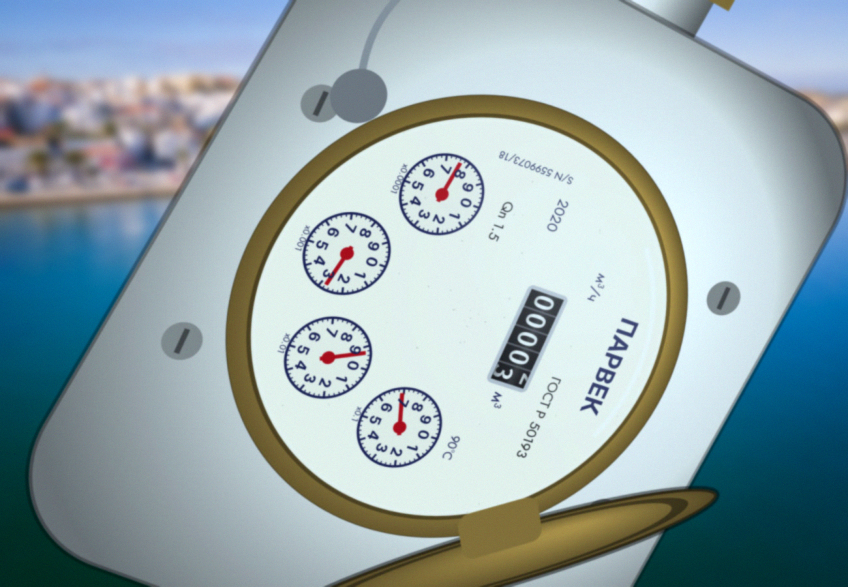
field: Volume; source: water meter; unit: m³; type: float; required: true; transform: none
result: 2.6927 m³
